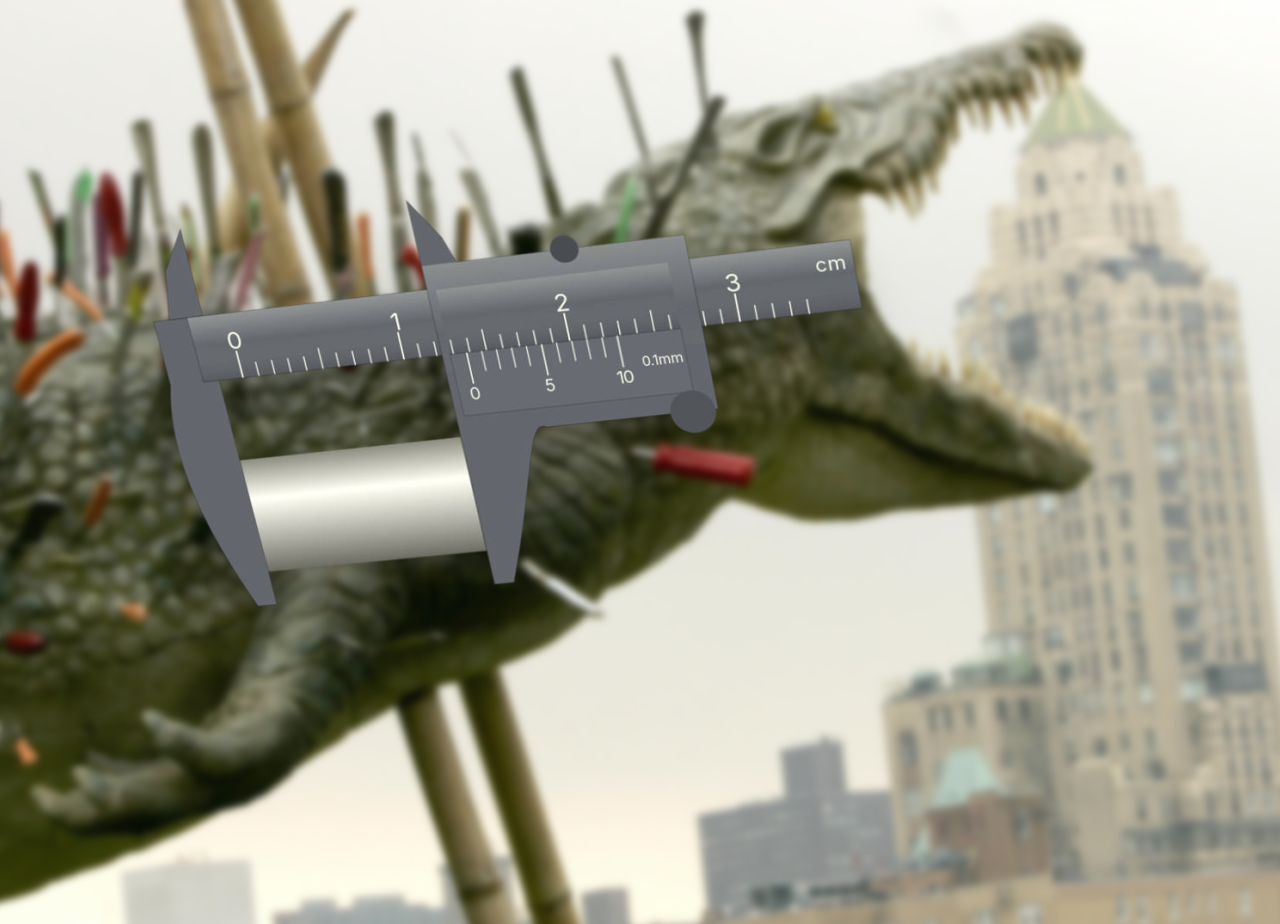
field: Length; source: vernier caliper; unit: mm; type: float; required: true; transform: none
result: 13.8 mm
